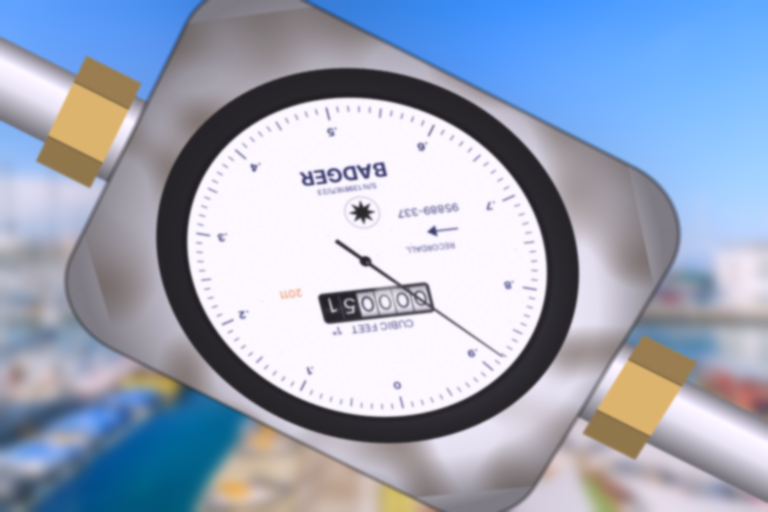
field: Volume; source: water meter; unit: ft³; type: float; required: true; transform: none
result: 50.88 ft³
